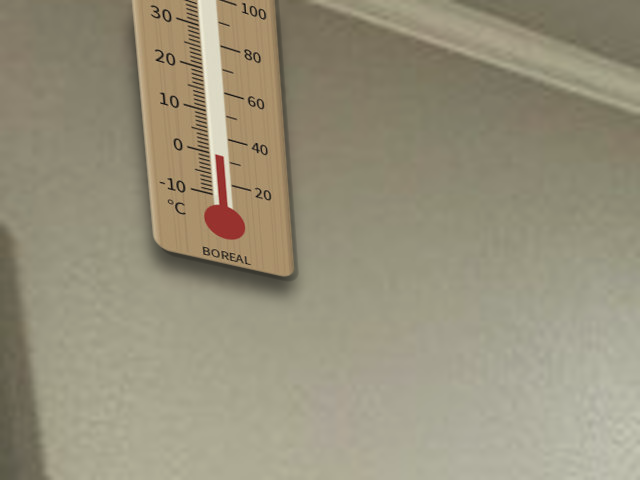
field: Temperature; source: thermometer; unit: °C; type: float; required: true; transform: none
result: 0 °C
